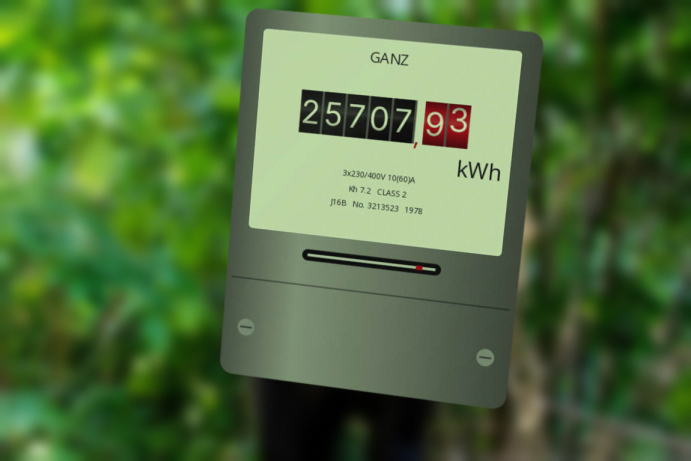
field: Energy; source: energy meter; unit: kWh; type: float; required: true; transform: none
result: 25707.93 kWh
